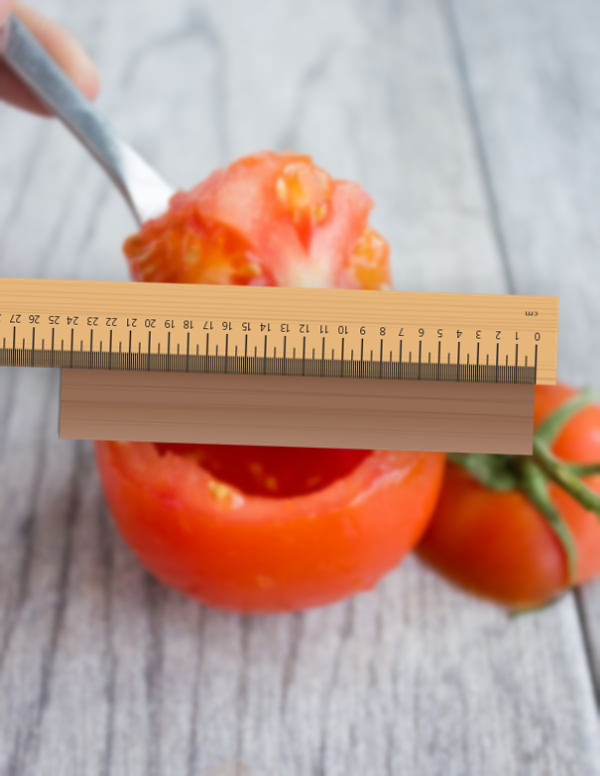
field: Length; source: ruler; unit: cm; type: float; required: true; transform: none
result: 24.5 cm
